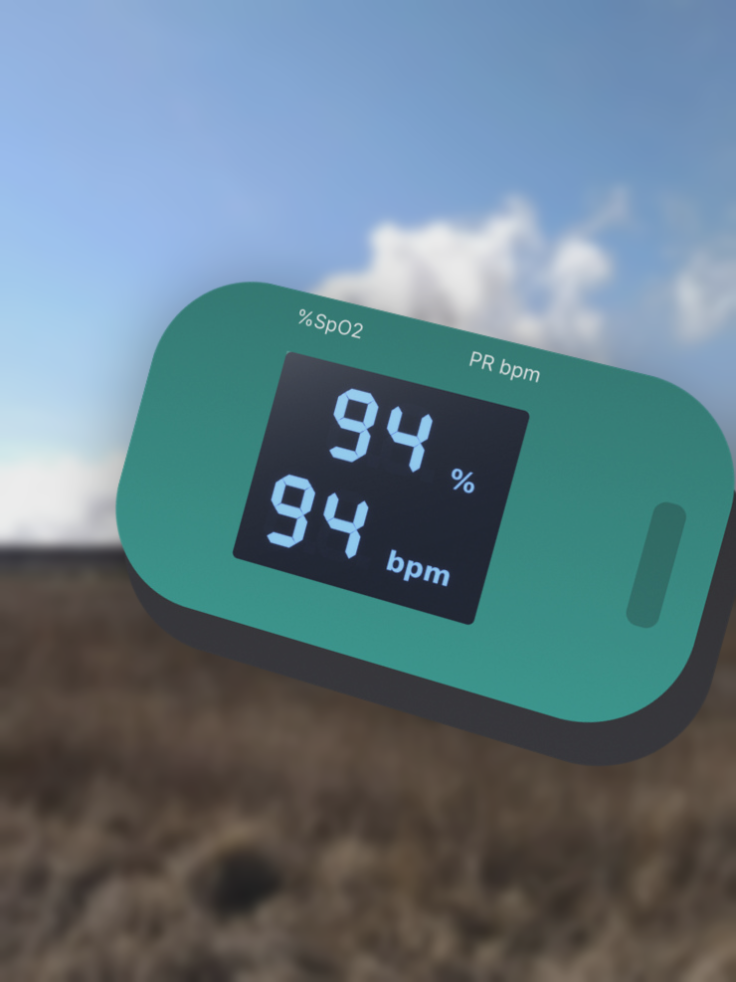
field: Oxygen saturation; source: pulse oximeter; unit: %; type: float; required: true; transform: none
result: 94 %
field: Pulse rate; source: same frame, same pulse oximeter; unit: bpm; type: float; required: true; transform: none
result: 94 bpm
